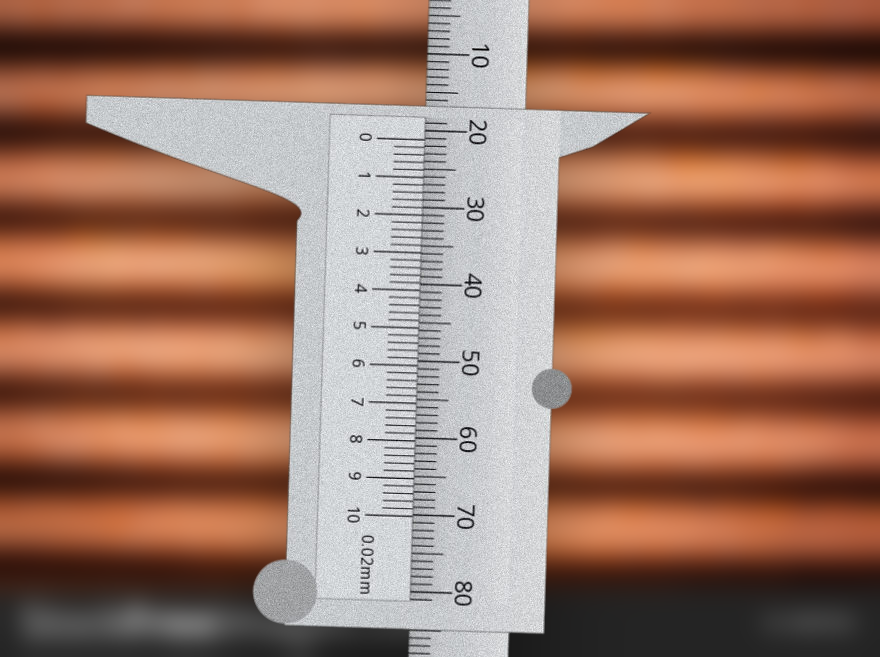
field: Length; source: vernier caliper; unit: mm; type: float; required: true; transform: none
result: 21.2 mm
